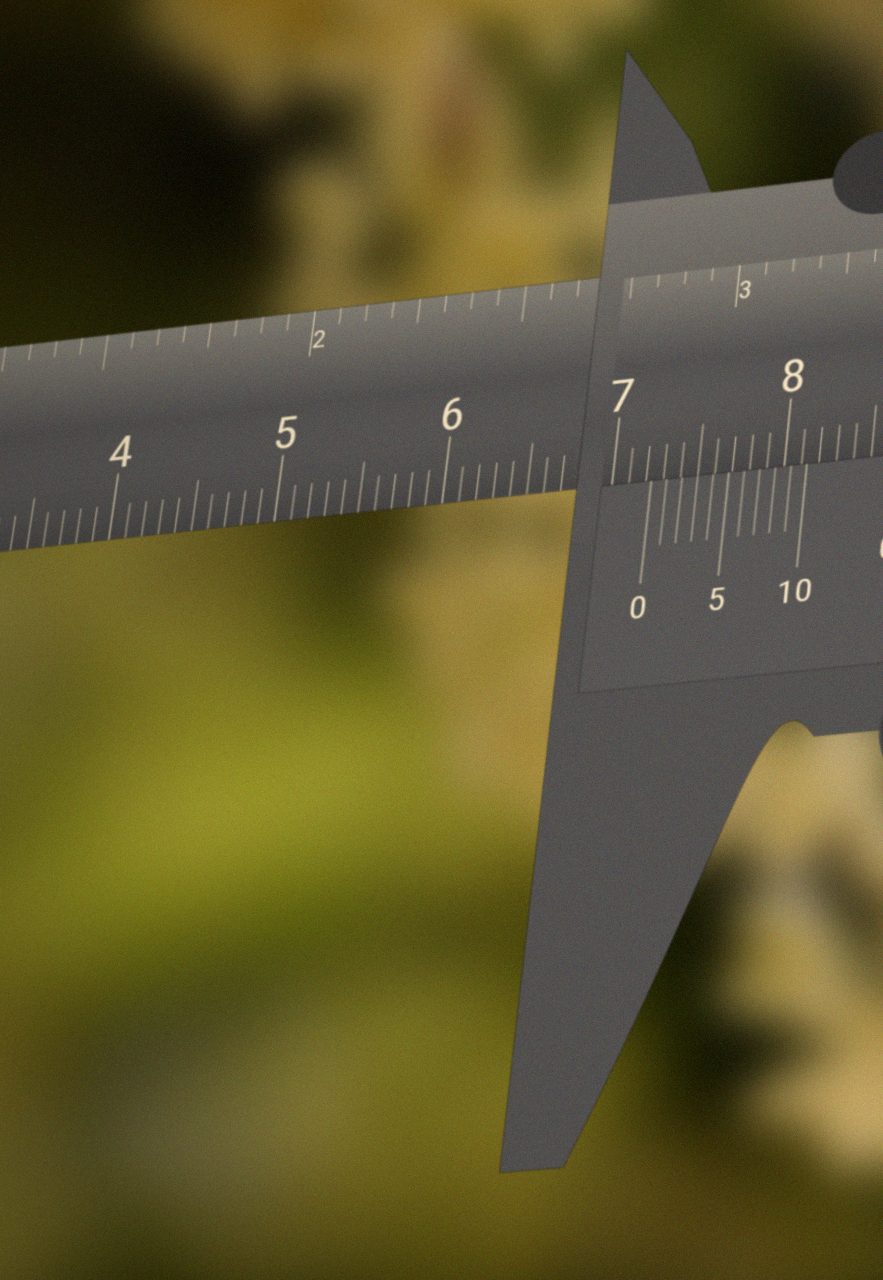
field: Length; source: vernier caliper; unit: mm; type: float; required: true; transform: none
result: 72.3 mm
